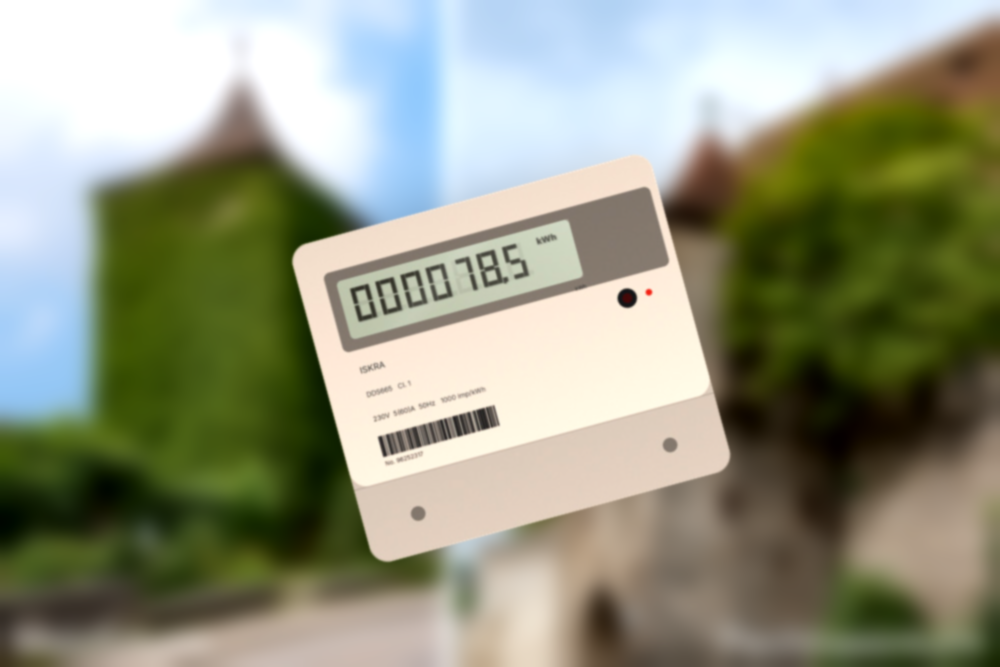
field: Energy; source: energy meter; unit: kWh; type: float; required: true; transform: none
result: 78.5 kWh
